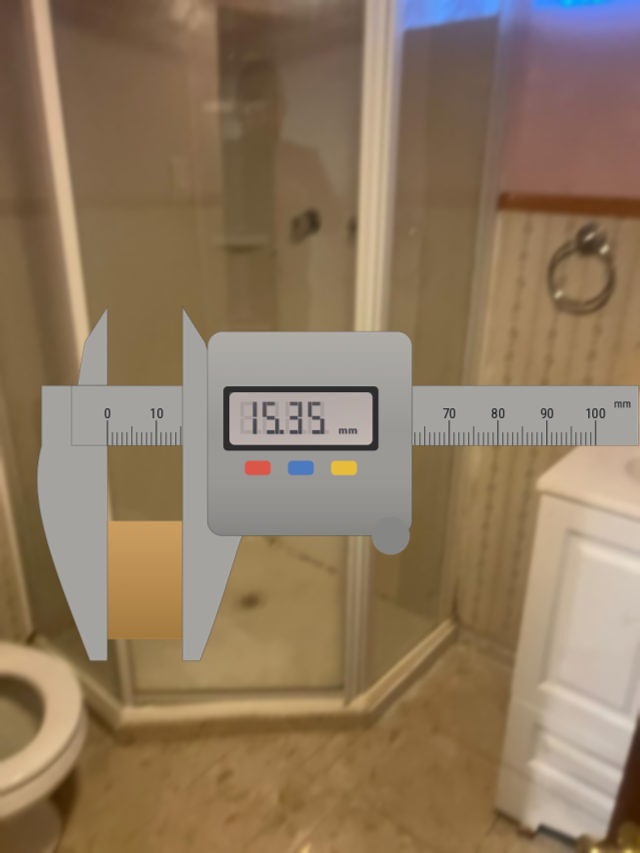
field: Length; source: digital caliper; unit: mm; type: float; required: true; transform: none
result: 15.35 mm
